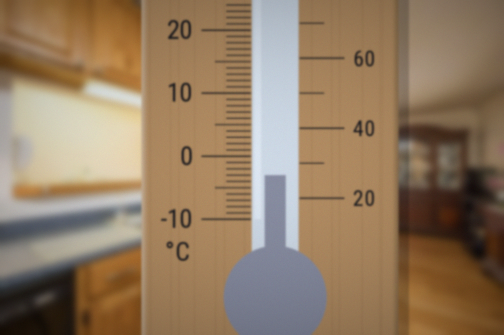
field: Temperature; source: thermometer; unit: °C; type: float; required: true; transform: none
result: -3 °C
